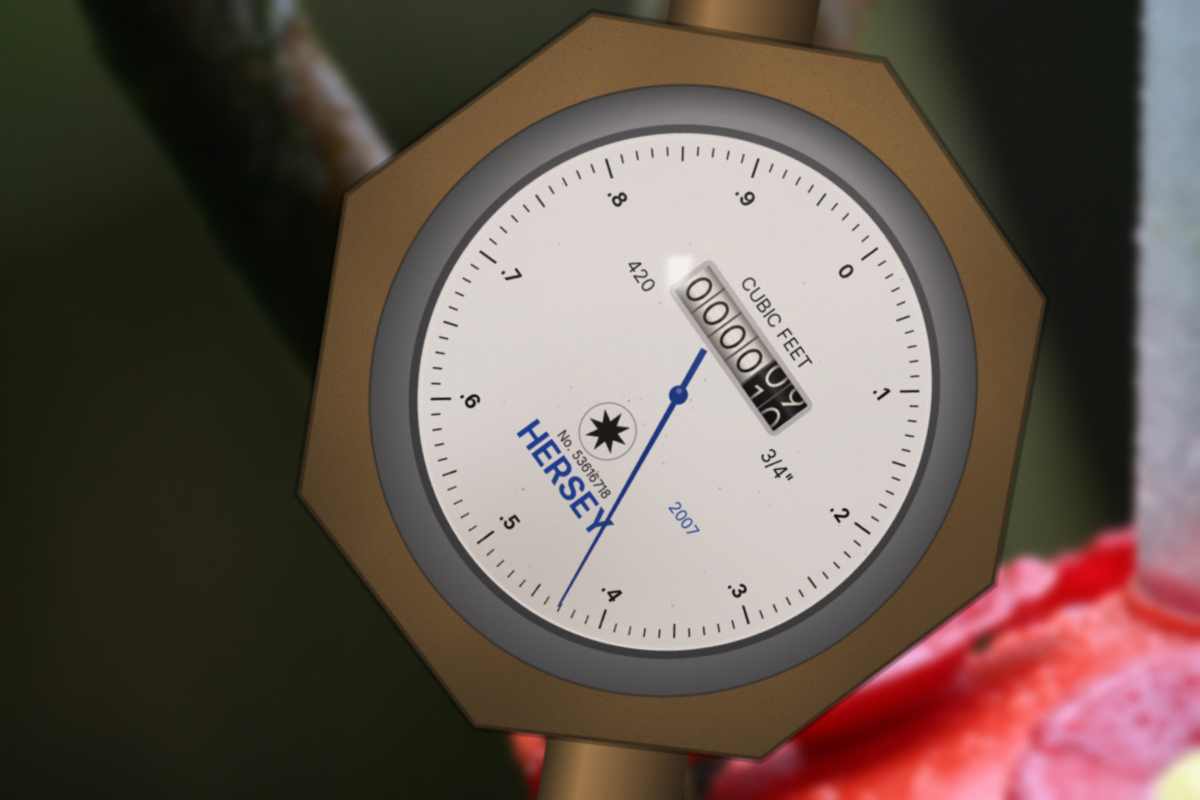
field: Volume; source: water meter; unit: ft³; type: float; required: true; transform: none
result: 9.43 ft³
